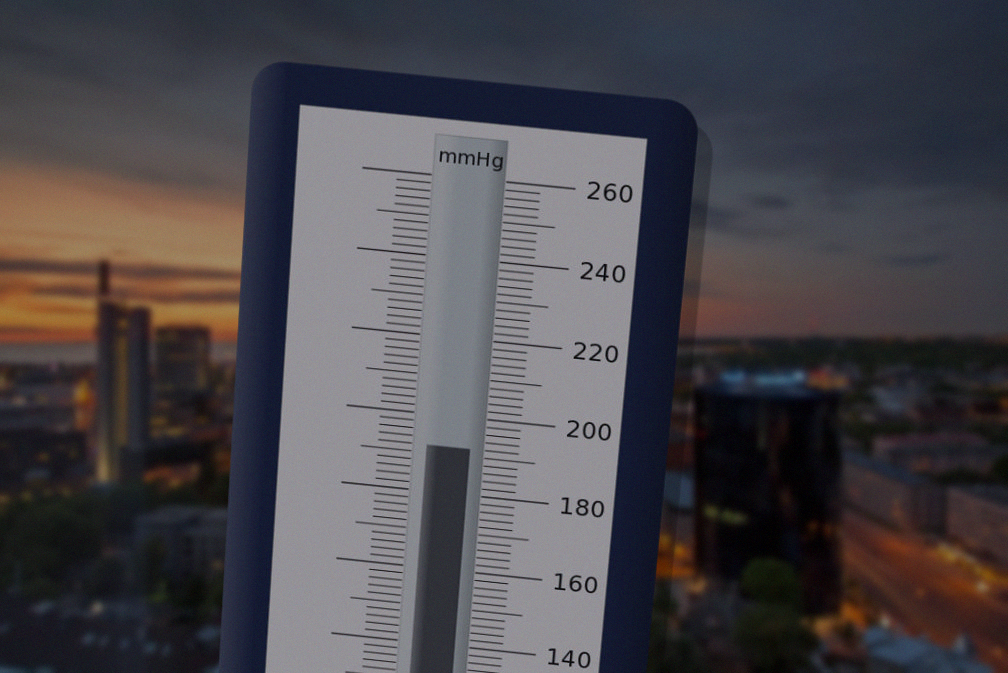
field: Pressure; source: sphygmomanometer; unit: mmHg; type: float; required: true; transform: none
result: 192 mmHg
